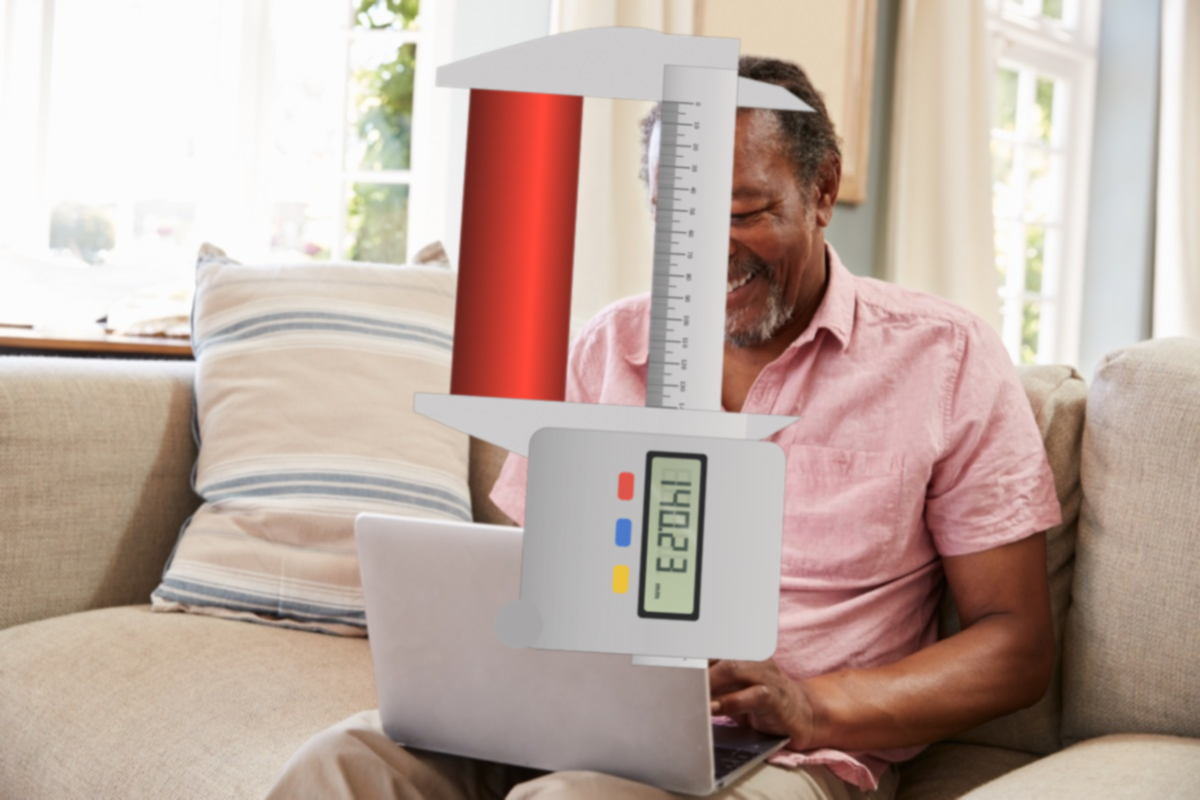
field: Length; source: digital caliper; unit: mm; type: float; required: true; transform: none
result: 140.23 mm
